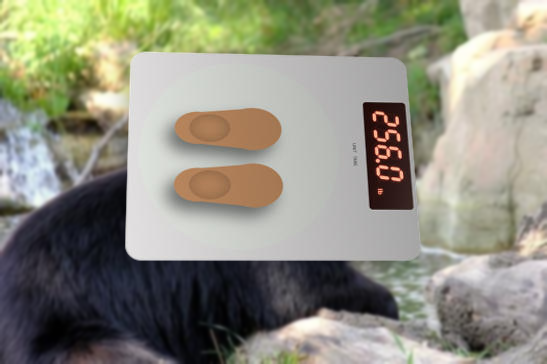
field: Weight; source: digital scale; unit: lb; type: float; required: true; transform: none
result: 256.0 lb
